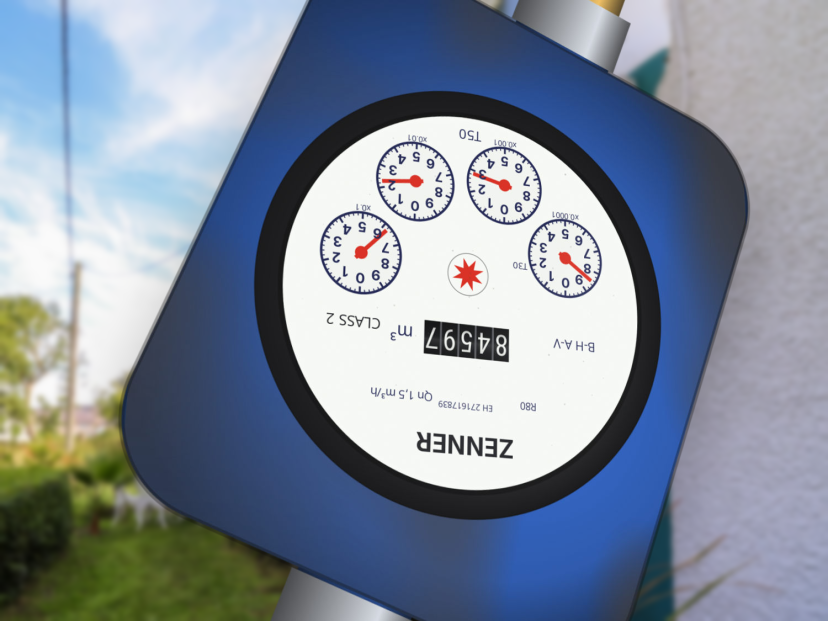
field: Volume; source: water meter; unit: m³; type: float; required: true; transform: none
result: 84597.6228 m³
